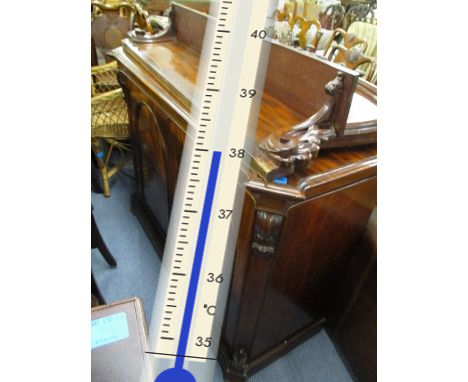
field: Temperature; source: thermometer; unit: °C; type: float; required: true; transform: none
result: 38 °C
